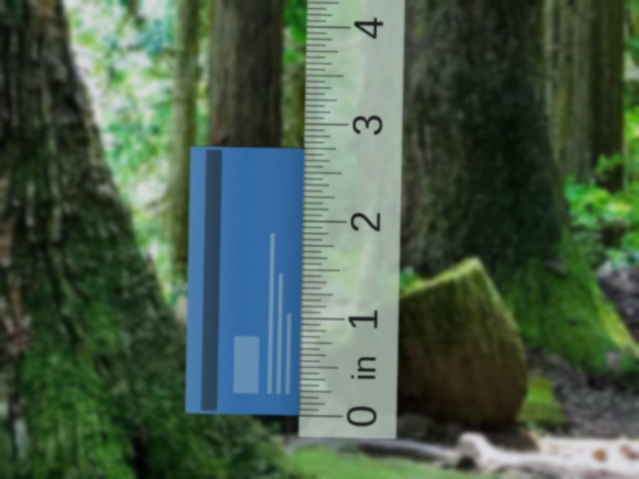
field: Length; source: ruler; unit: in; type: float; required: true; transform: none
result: 2.75 in
